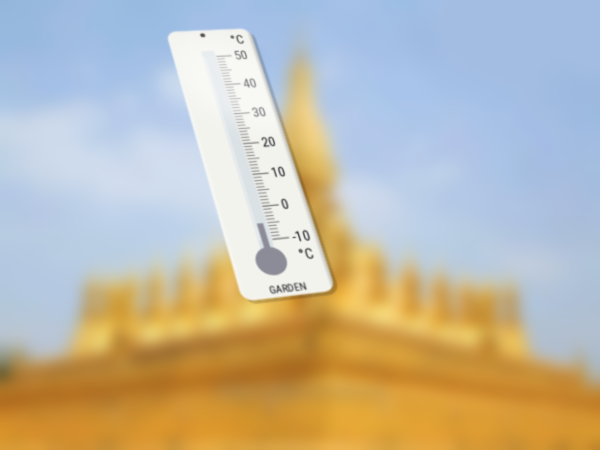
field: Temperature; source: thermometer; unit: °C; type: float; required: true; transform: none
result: -5 °C
